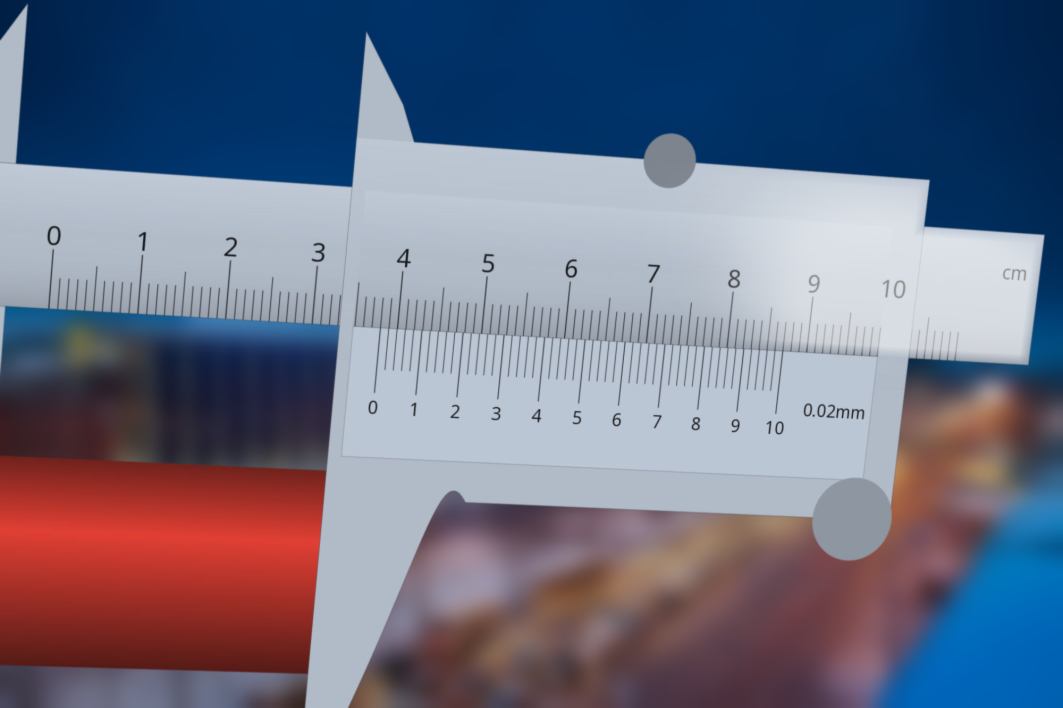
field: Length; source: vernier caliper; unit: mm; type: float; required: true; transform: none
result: 38.0 mm
